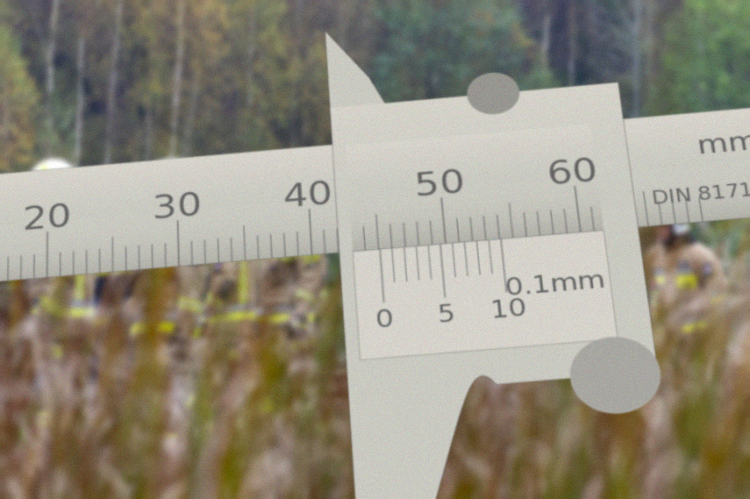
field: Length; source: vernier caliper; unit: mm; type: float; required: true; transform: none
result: 45.1 mm
